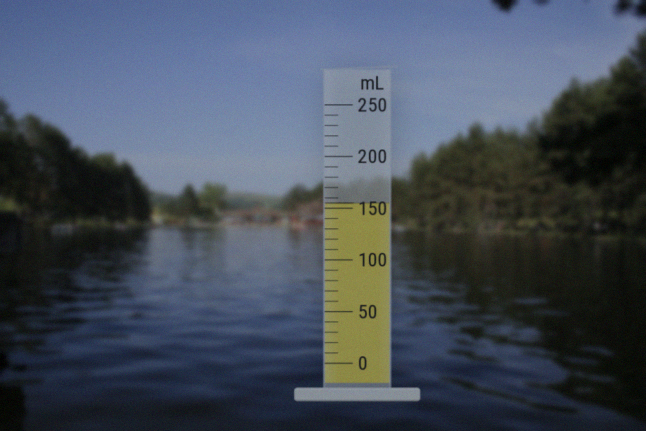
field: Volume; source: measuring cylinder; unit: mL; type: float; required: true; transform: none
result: 155 mL
